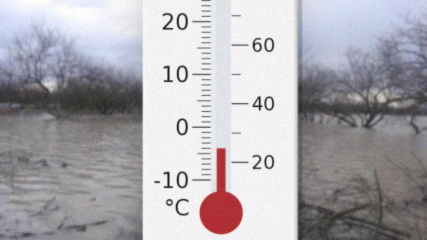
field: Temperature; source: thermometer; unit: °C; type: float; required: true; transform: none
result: -4 °C
